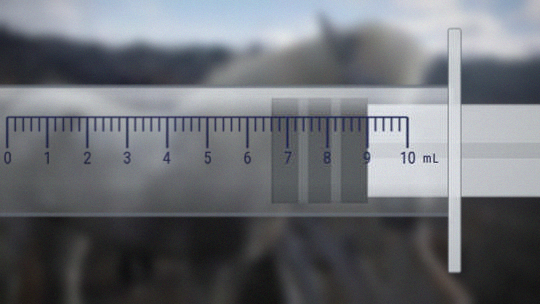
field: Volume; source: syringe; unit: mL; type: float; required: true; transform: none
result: 6.6 mL
